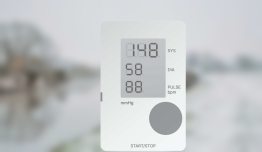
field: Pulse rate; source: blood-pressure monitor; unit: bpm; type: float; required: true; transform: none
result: 88 bpm
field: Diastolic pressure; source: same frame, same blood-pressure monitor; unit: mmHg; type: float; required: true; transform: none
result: 58 mmHg
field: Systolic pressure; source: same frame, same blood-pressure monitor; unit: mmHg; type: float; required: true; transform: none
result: 148 mmHg
